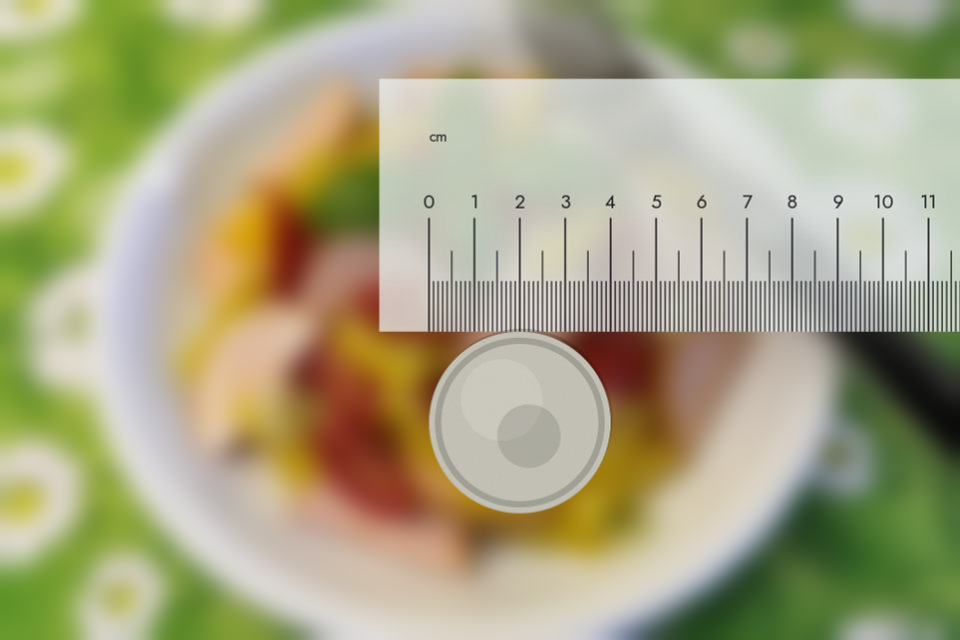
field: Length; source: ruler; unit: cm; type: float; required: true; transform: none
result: 4 cm
